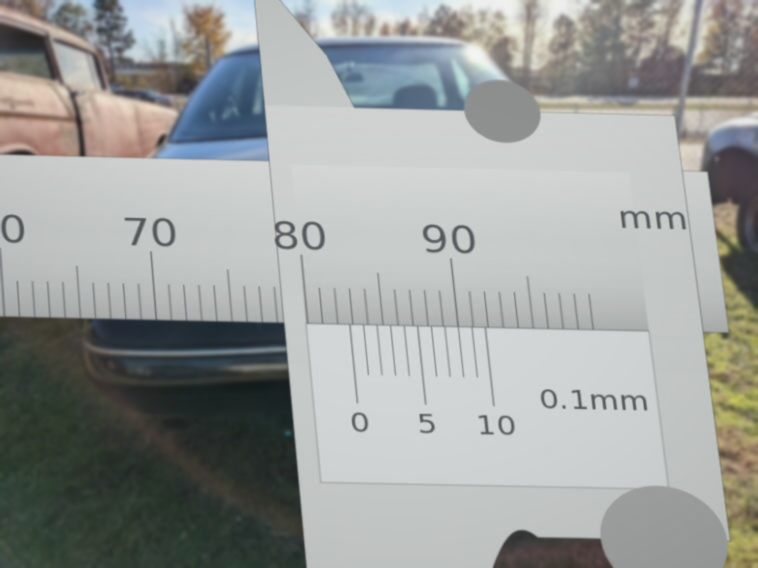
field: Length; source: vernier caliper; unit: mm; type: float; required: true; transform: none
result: 82.8 mm
